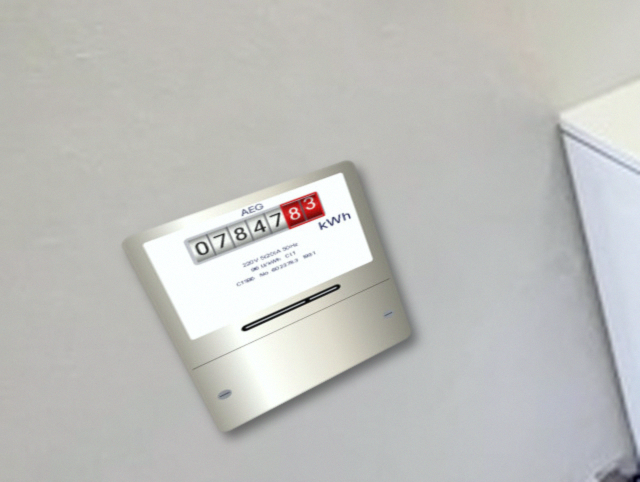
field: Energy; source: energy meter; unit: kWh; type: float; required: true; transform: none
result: 7847.83 kWh
